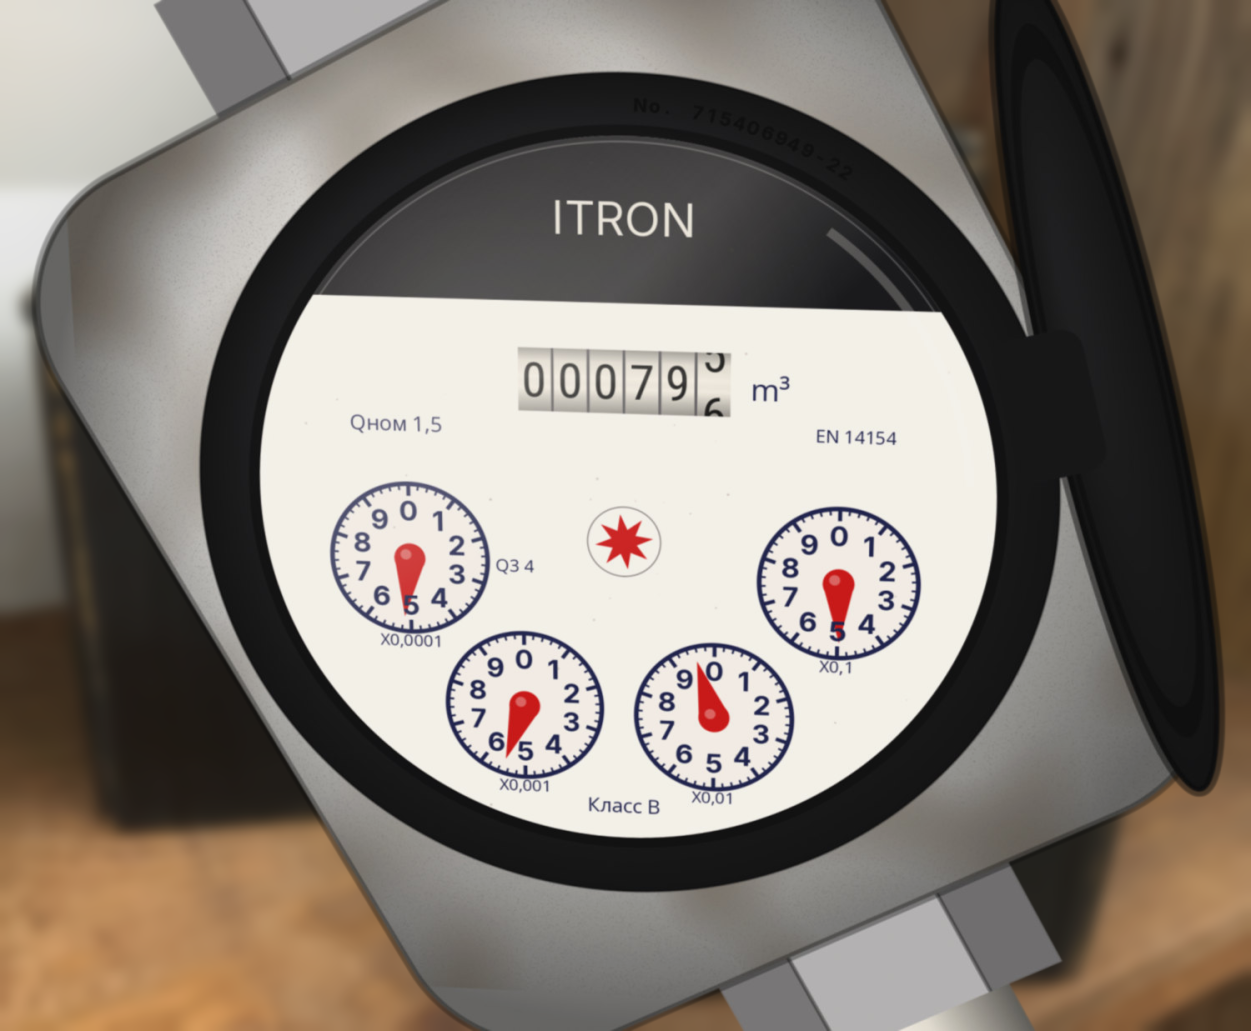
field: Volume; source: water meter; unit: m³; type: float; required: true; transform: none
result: 795.4955 m³
